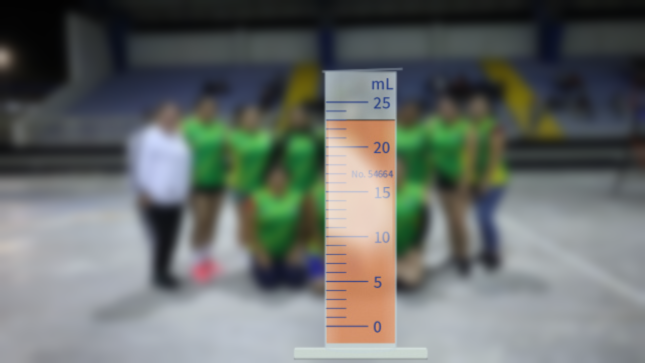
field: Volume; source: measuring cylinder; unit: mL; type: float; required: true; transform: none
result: 23 mL
